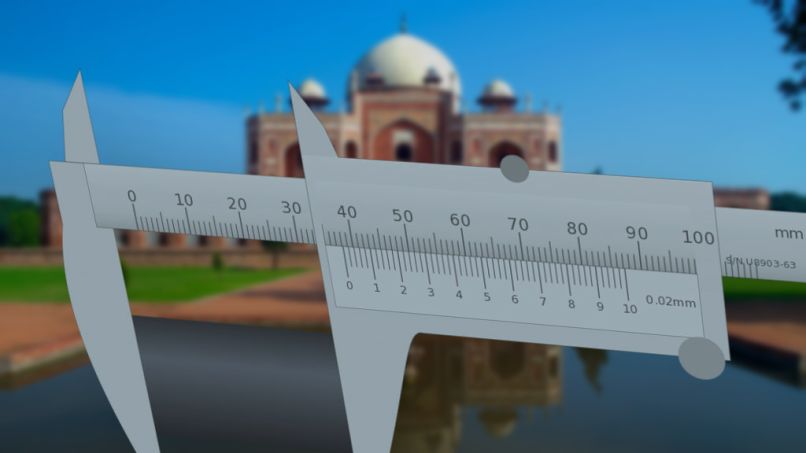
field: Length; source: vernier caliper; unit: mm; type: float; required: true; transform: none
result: 38.2 mm
